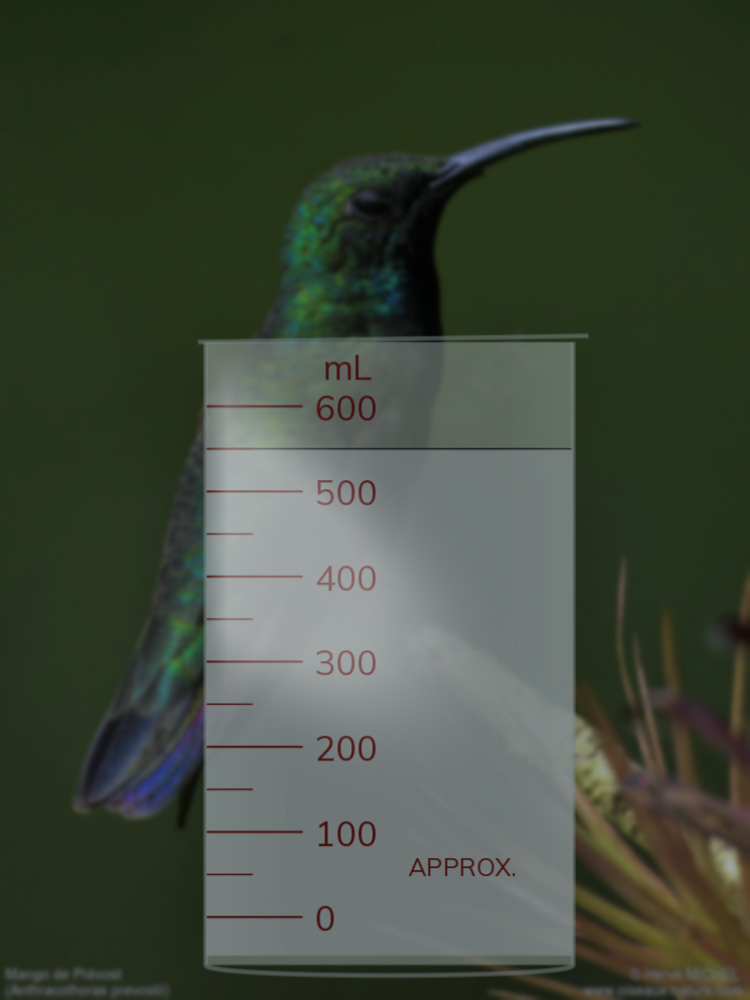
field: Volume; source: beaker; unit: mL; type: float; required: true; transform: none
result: 550 mL
